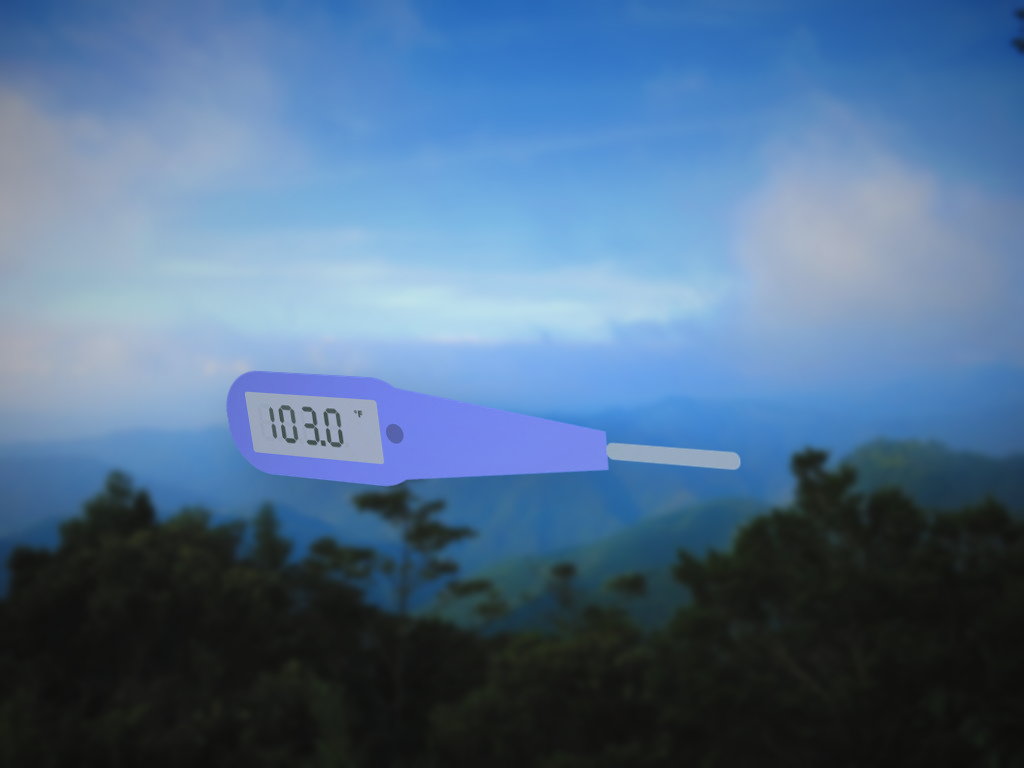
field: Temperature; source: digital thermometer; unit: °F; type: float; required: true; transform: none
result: 103.0 °F
